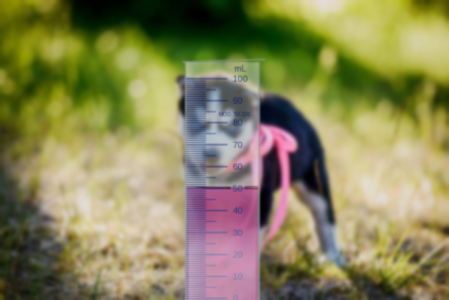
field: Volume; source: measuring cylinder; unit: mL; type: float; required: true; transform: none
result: 50 mL
